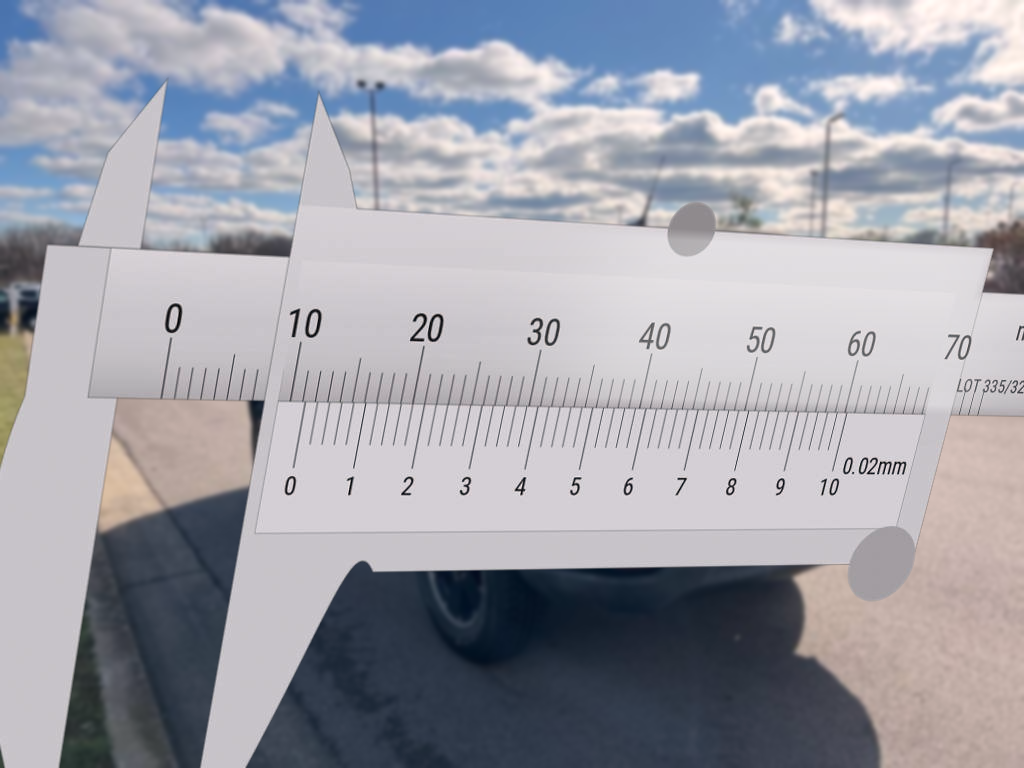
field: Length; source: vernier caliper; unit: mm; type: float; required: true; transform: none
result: 11.2 mm
